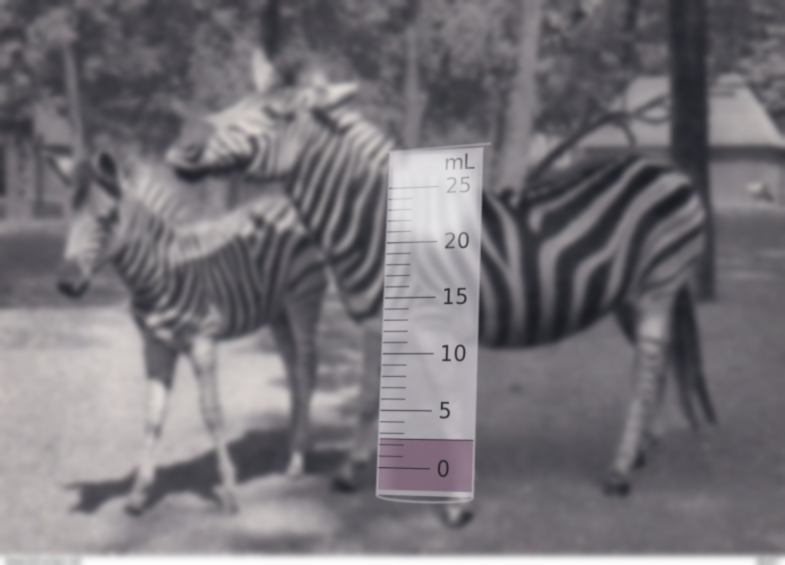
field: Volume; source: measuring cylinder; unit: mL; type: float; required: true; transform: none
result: 2.5 mL
